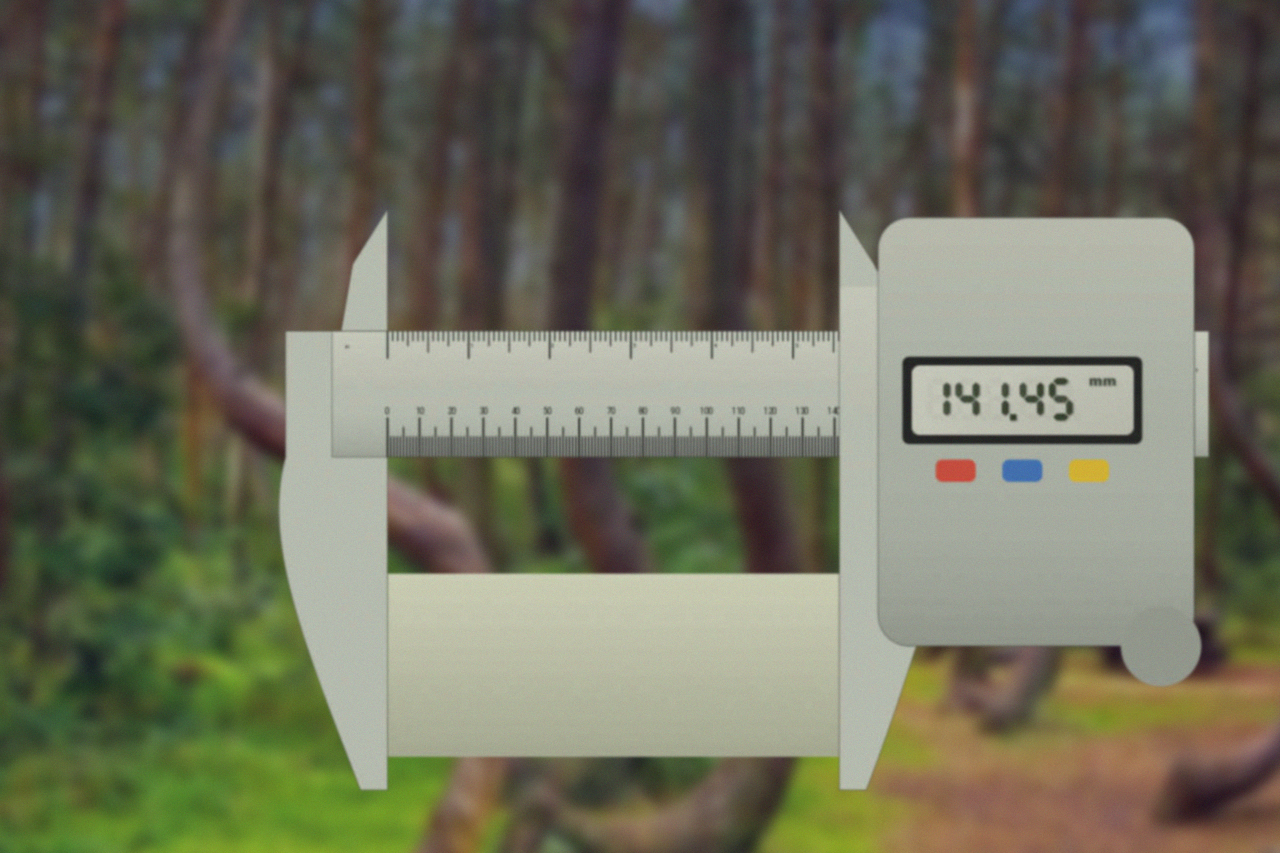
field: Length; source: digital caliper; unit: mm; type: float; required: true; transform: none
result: 141.45 mm
